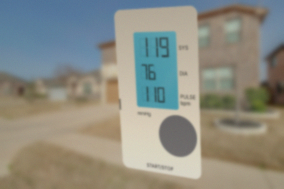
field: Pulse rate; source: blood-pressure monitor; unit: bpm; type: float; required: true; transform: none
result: 110 bpm
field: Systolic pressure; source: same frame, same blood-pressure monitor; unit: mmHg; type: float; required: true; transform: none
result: 119 mmHg
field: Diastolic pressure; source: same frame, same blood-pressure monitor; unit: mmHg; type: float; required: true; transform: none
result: 76 mmHg
